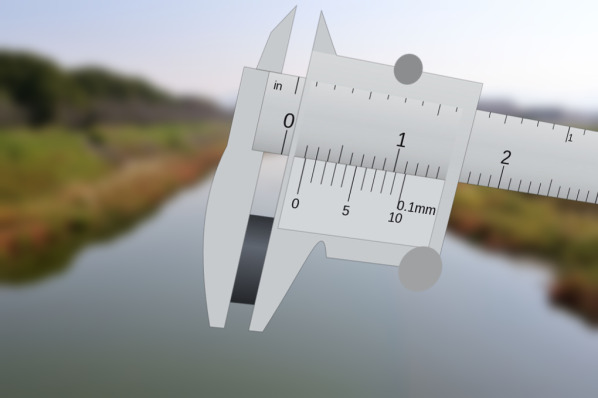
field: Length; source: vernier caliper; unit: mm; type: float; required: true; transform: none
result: 2.1 mm
